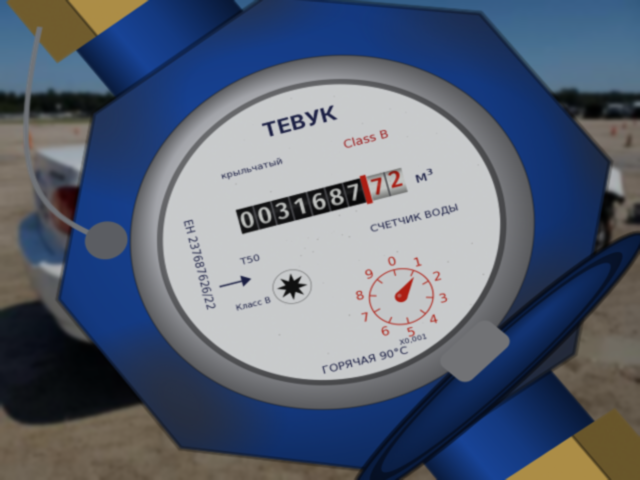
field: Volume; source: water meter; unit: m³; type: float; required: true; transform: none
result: 31687.721 m³
